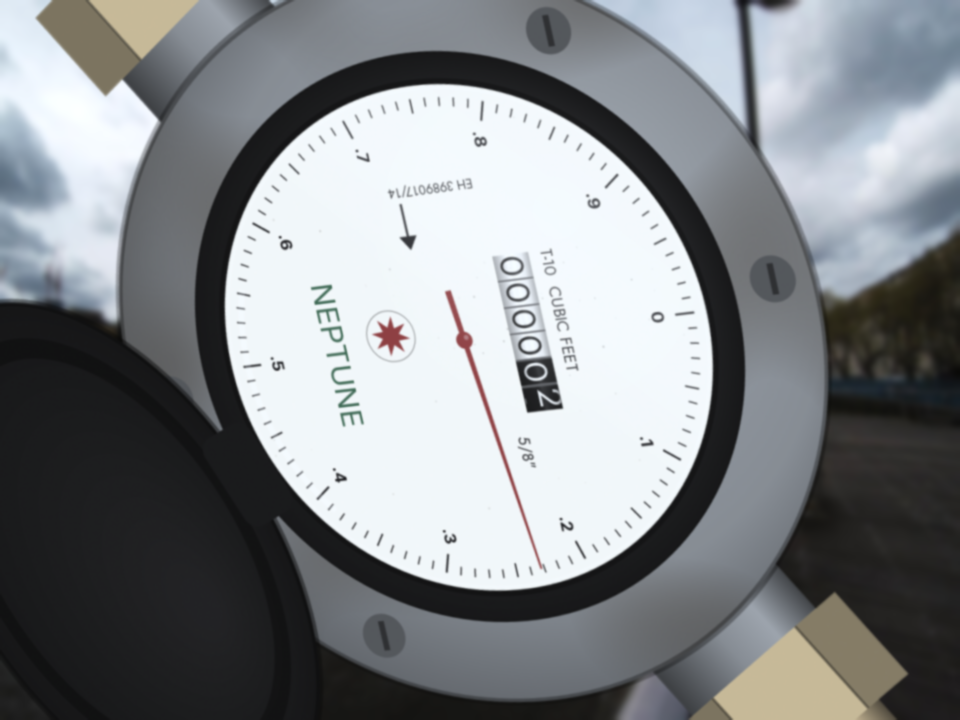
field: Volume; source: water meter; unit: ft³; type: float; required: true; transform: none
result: 2.23 ft³
